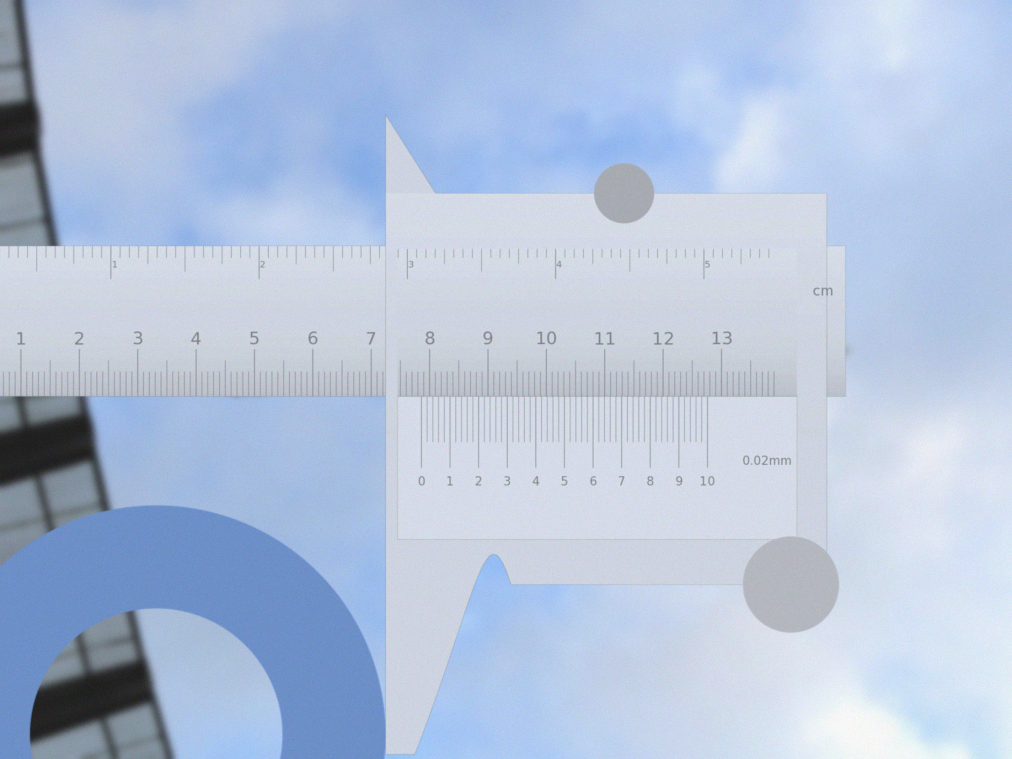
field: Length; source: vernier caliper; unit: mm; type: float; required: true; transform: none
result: 78.6 mm
